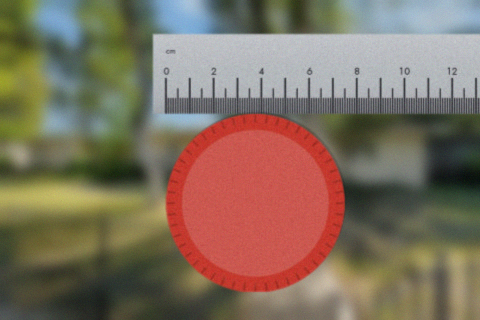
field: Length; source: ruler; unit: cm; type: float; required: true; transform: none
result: 7.5 cm
